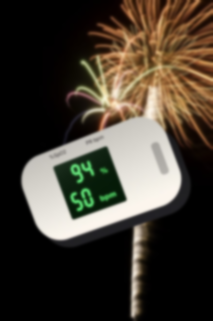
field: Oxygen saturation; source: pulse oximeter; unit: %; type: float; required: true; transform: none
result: 94 %
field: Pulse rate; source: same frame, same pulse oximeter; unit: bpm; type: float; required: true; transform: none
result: 50 bpm
